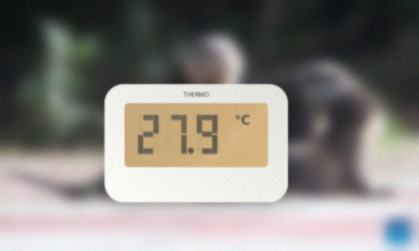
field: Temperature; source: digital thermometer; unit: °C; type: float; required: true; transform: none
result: 27.9 °C
